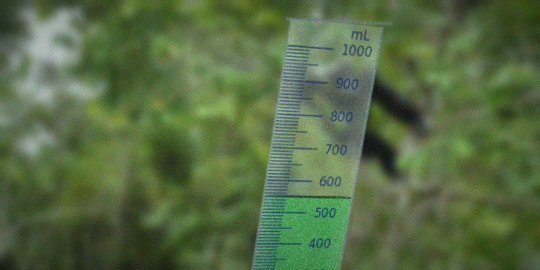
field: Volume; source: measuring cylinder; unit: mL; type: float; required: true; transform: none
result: 550 mL
